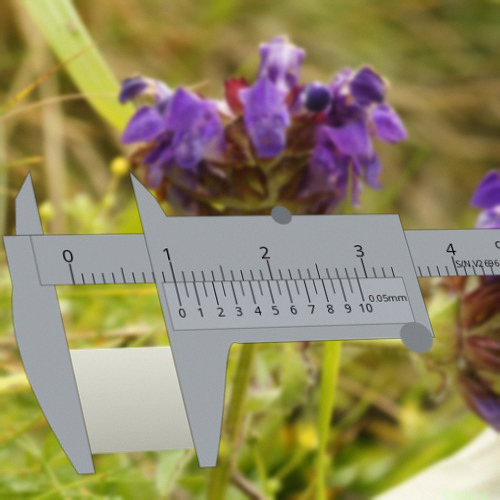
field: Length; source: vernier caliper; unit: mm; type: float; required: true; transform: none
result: 10.0 mm
